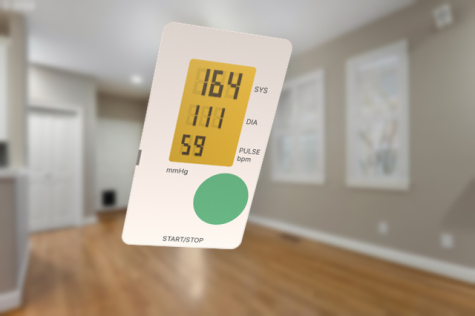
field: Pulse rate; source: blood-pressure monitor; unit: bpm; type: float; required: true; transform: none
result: 59 bpm
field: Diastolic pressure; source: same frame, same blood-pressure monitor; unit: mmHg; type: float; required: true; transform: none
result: 111 mmHg
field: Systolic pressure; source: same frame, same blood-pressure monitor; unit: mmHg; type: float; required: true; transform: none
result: 164 mmHg
